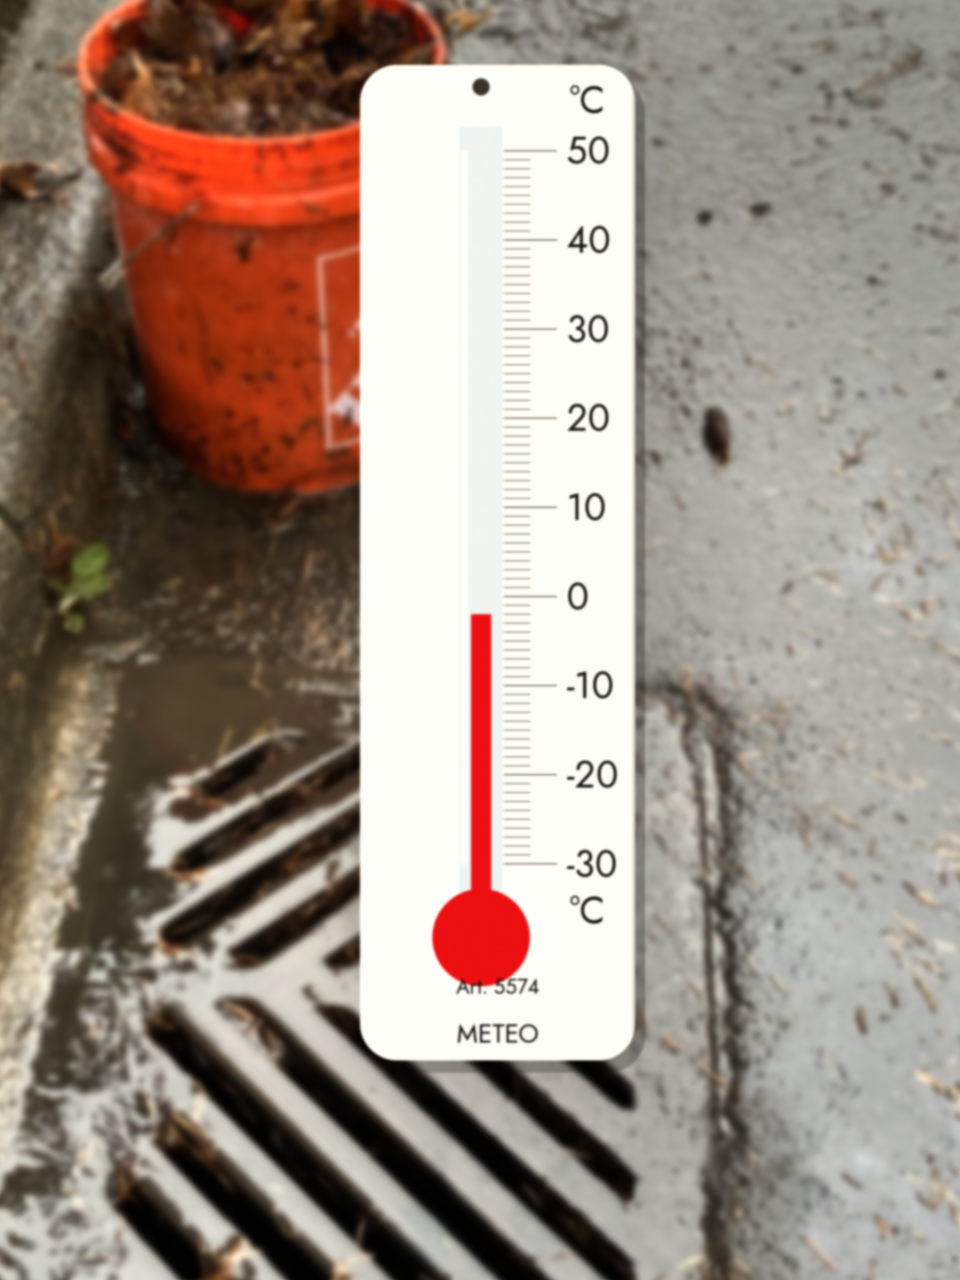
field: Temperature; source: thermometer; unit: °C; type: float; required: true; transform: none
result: -2 °C
